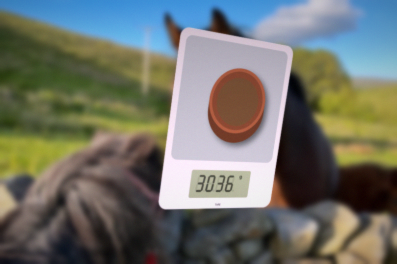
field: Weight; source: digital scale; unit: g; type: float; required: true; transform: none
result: 3036 g
